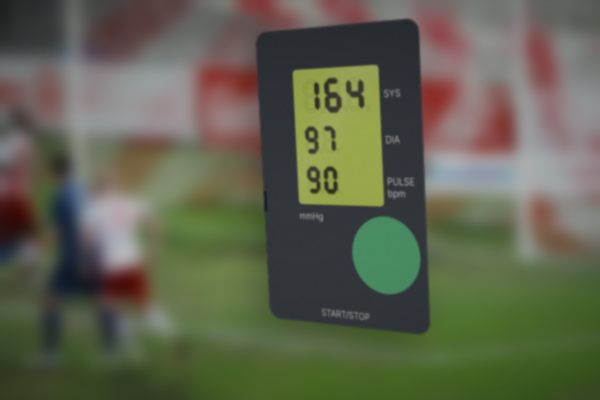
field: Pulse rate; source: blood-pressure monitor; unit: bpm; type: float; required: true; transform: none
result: 90 bpm
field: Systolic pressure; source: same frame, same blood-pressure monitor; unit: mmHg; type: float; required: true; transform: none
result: 164 mmHg
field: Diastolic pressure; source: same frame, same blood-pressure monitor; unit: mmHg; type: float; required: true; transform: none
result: 97 mmHg
